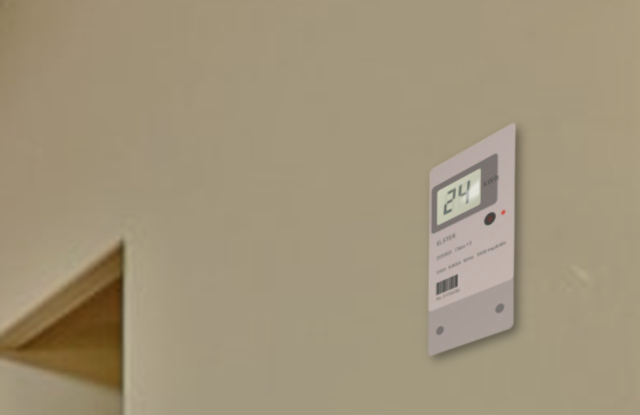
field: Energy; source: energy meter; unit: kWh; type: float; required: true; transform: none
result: 24 kWh
